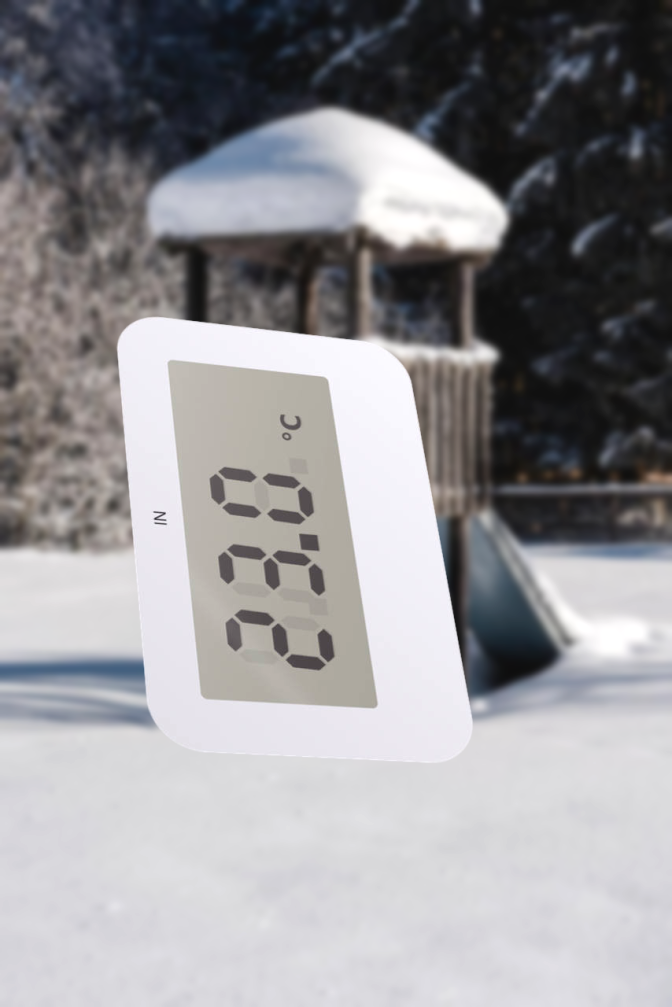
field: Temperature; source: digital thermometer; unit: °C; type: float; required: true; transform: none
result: 23.0 °C
